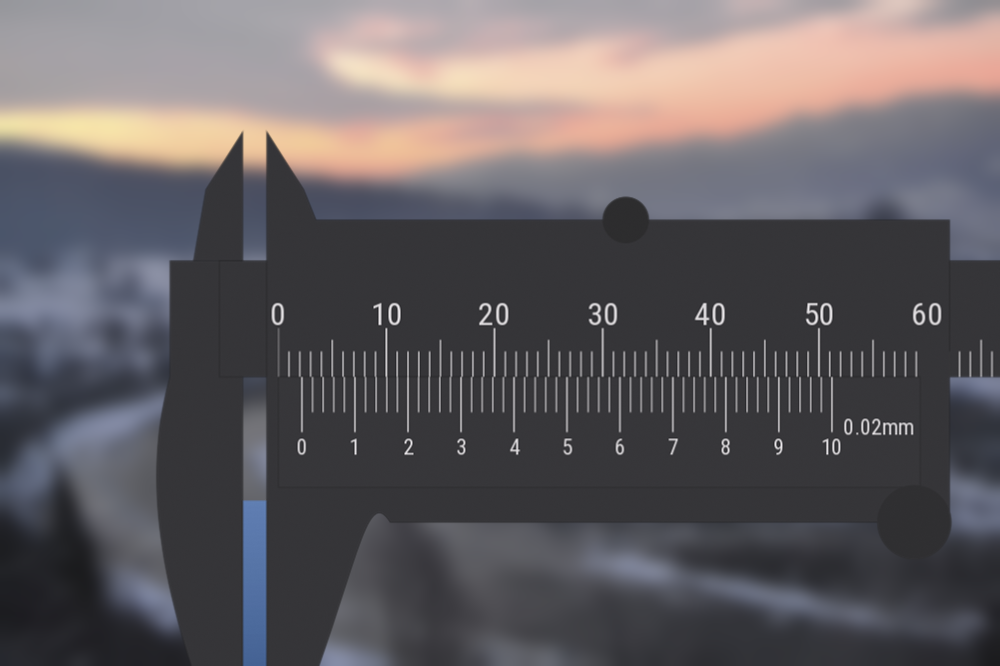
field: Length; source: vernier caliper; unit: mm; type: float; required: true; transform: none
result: 2.2 mm
